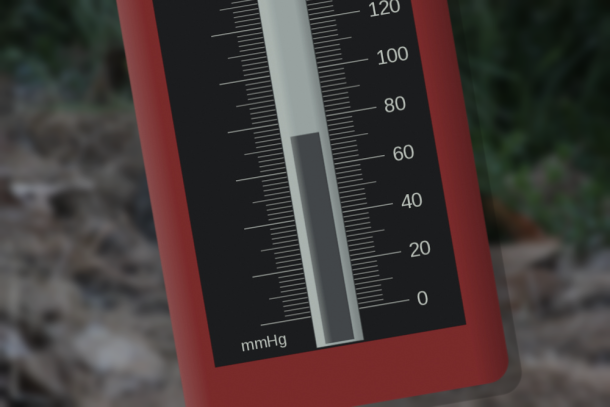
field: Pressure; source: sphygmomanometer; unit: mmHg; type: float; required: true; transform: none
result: 74 mmHg
